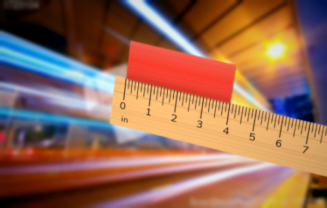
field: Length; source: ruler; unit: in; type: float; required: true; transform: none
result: 4 in
